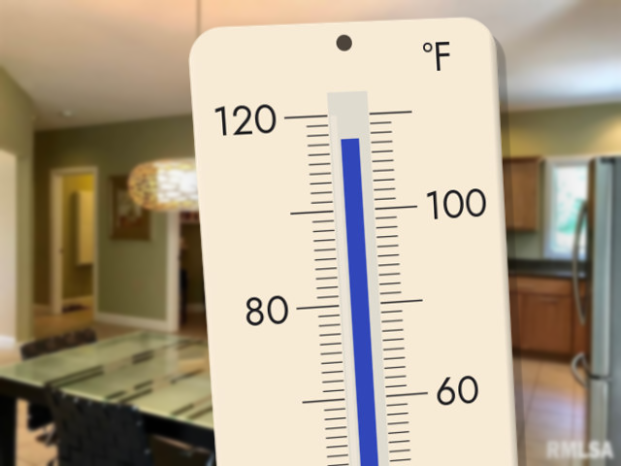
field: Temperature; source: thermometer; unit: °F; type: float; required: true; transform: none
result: 115 °F
